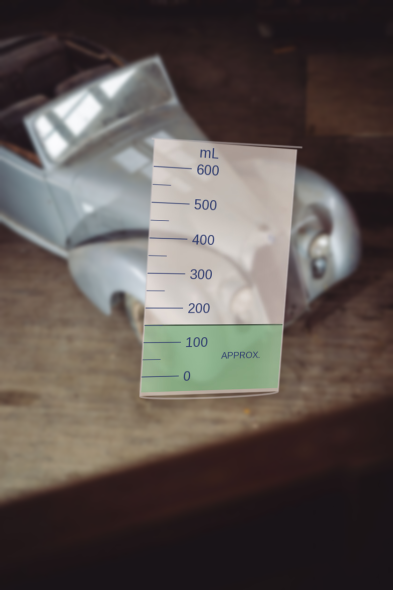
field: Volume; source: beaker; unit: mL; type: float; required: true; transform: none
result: 150 mL
